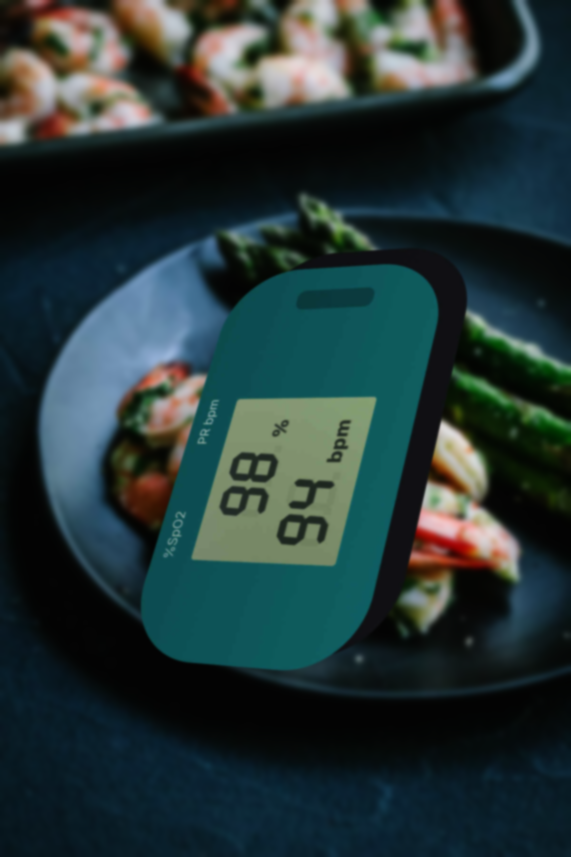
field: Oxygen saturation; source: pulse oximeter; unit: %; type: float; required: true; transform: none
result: 98 %
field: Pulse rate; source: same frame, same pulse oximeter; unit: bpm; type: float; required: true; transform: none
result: 94 bpm
